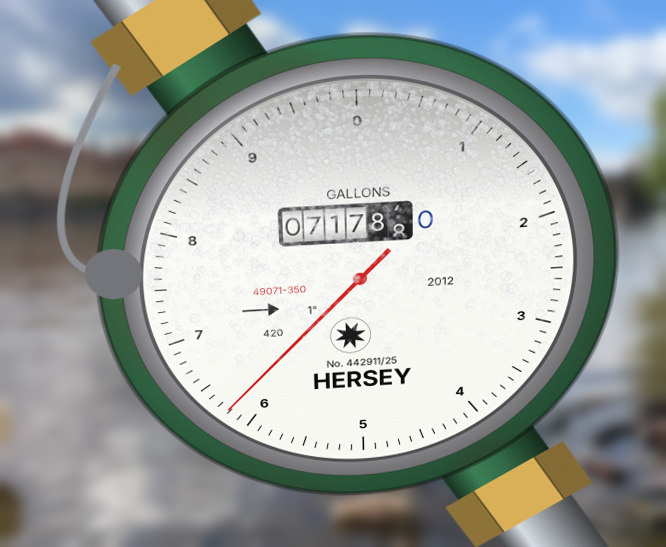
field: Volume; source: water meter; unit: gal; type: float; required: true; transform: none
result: 717876.2 gal
